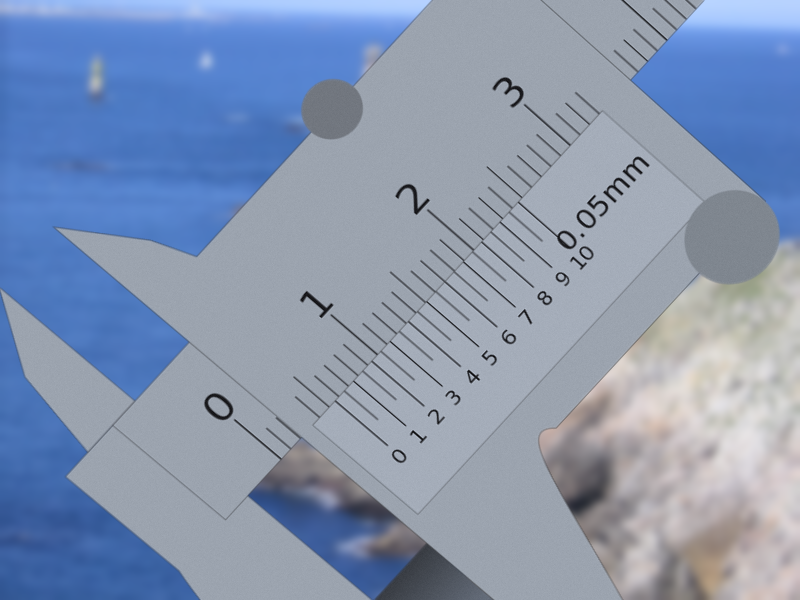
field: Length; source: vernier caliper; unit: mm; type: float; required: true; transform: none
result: 5.6 mm
